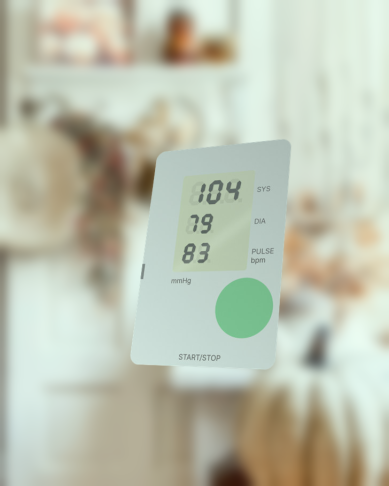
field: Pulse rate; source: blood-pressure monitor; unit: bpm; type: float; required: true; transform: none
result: 83 bpm
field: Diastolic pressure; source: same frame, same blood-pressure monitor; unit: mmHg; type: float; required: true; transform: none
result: 79 mmHg
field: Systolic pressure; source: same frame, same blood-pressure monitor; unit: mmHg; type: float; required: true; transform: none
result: 104 mmHg
